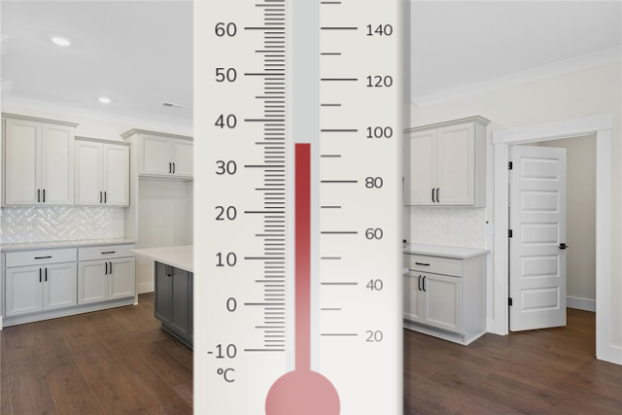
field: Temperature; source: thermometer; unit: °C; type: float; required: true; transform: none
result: 35 °C
